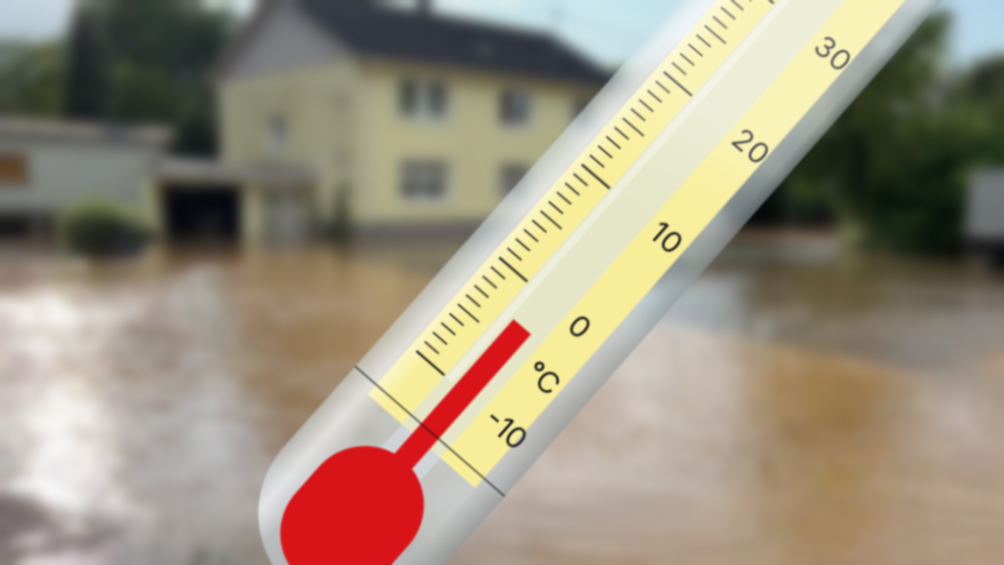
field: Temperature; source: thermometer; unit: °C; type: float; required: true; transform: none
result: -3 °C
